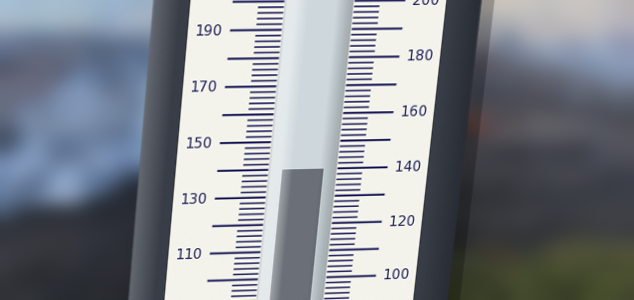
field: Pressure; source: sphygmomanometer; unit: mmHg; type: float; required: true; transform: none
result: 140 mmHg
